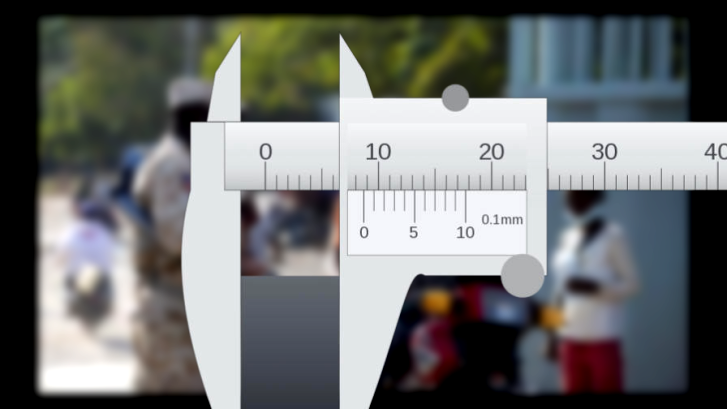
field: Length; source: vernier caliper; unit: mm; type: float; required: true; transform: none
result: 8.7 mm
